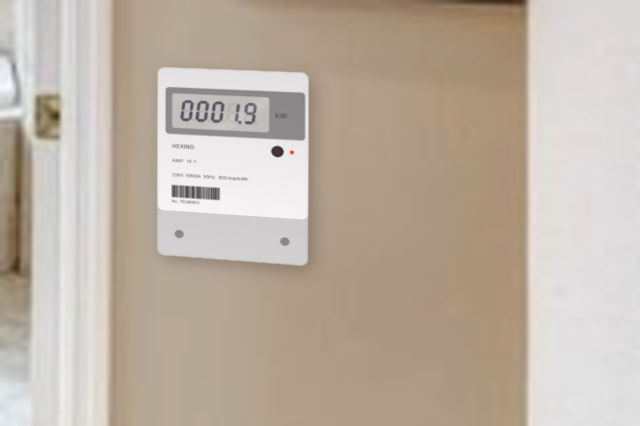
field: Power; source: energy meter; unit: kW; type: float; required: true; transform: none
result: 1.9 kW
